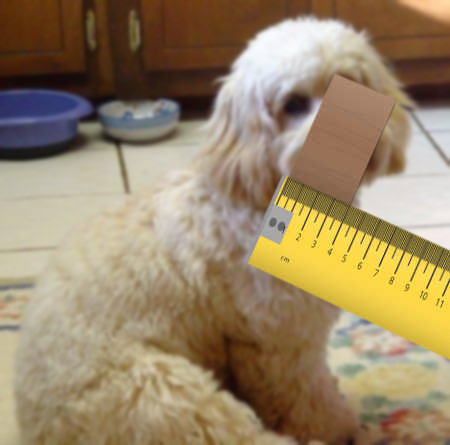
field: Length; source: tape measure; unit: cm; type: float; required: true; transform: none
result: 4 cm
